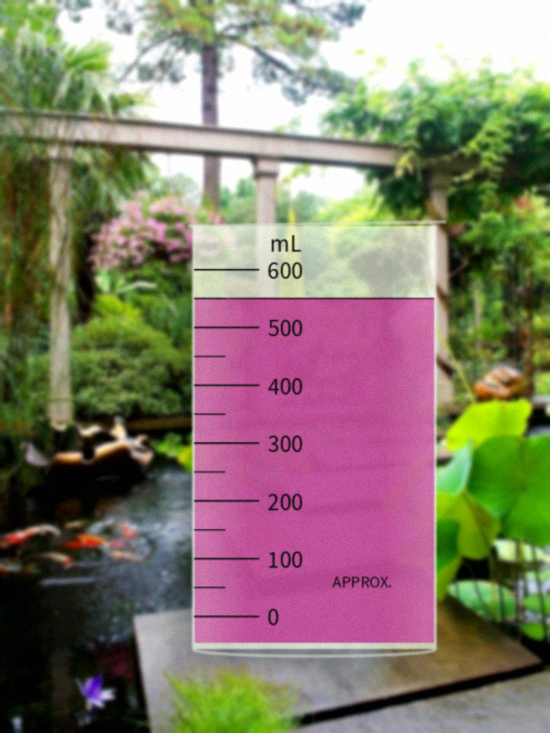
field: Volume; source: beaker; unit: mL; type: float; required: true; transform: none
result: 550 mL
